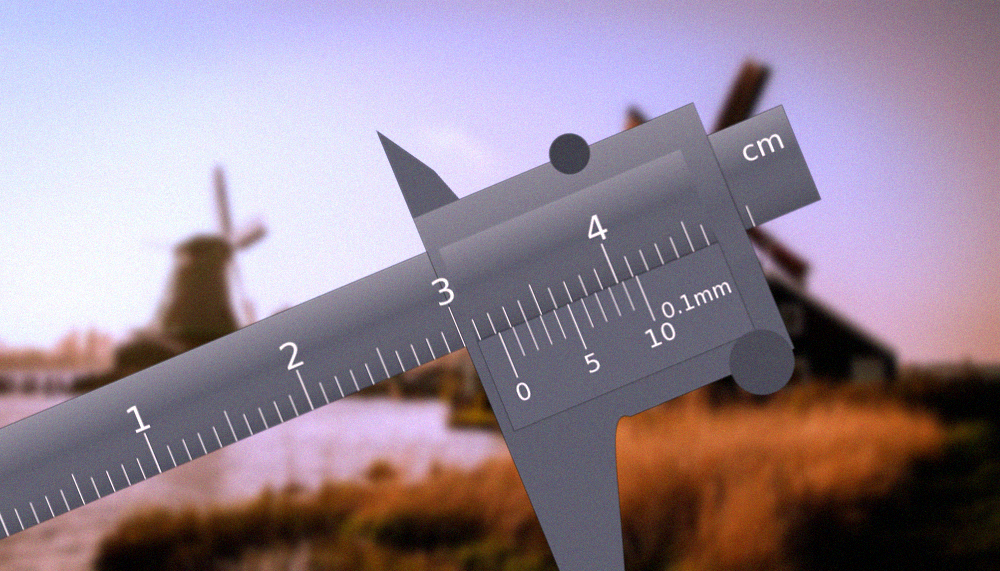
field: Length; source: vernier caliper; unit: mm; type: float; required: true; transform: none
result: 32.2 mm
